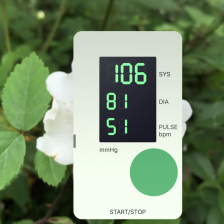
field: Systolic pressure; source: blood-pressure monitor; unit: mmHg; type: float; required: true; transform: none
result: 106 mmHg
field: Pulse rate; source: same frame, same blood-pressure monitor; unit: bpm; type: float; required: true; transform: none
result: 51 bpm
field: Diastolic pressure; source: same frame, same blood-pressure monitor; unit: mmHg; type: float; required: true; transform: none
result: 81 mmHg
